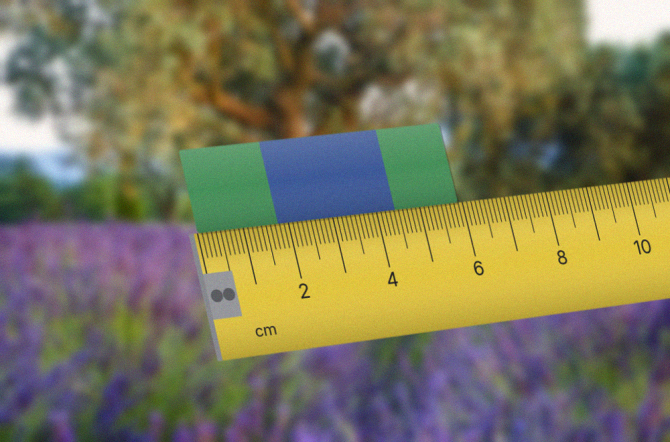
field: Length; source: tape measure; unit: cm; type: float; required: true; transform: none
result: 5.9 cm
